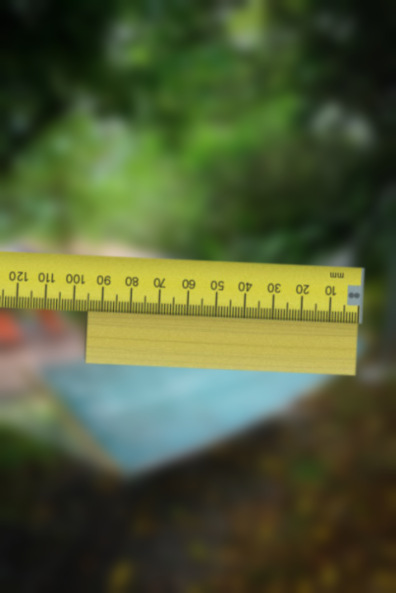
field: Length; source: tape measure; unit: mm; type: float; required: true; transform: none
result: 95 mm
